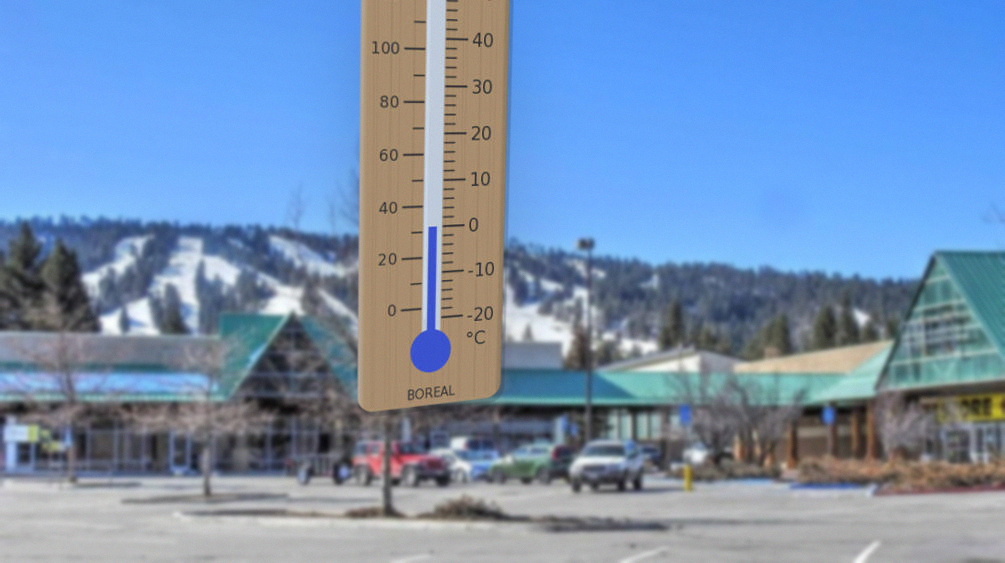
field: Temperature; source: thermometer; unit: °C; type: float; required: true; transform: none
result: 0 °C
